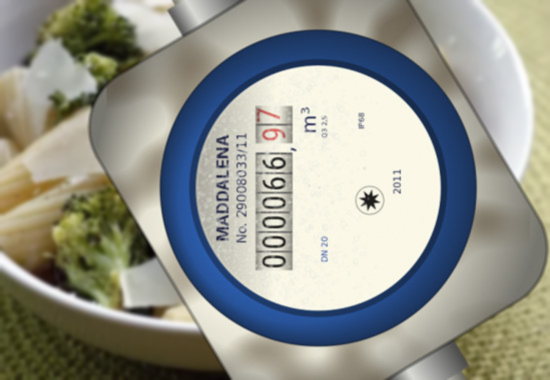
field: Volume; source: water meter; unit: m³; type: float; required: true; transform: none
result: 66.97 m³
